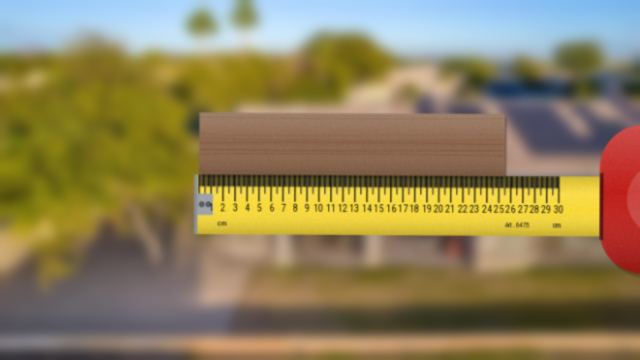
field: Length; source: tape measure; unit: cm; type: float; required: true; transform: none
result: 25.5 cm
